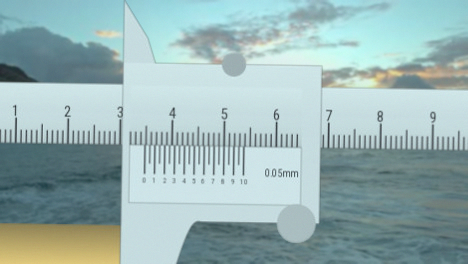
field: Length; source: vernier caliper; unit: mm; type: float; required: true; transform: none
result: 34.8 mm
